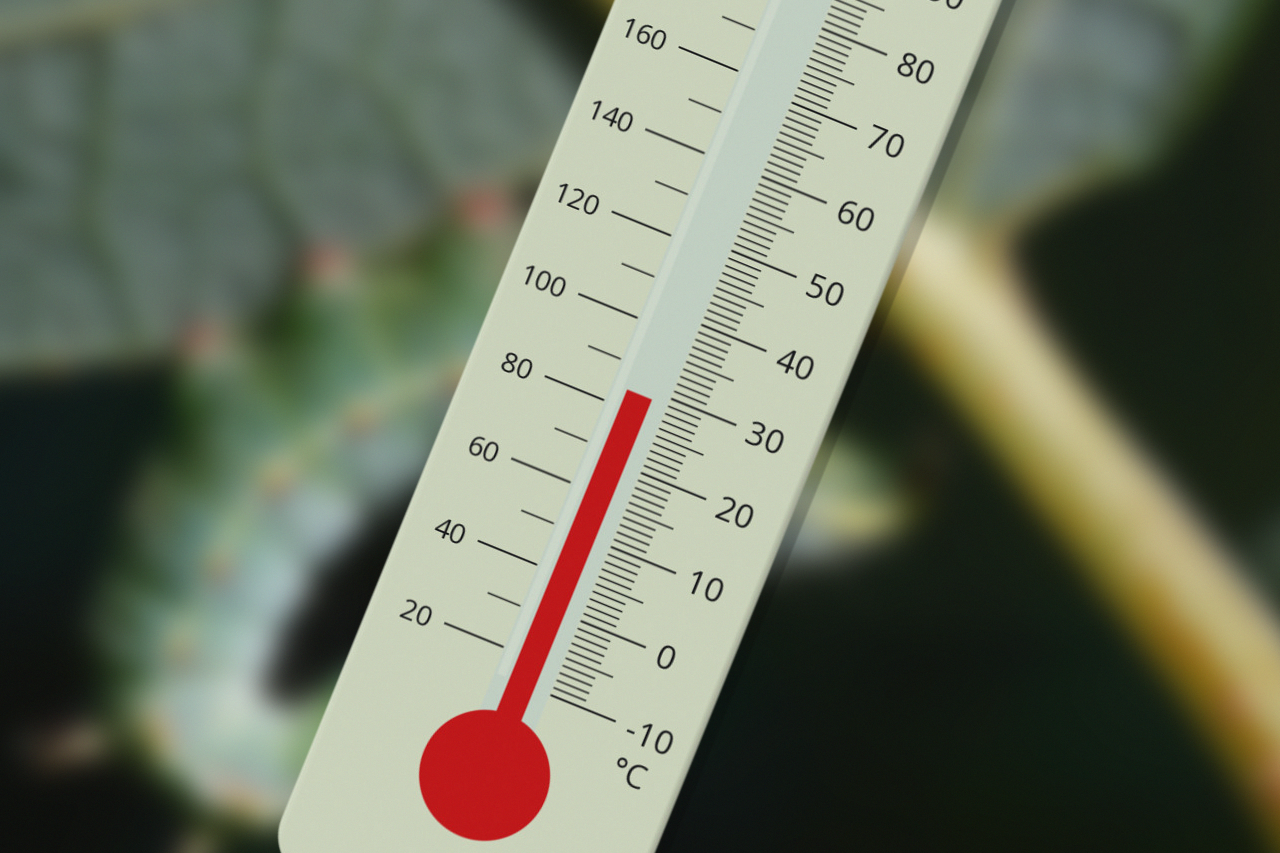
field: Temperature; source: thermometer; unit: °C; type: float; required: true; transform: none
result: 29 °C
